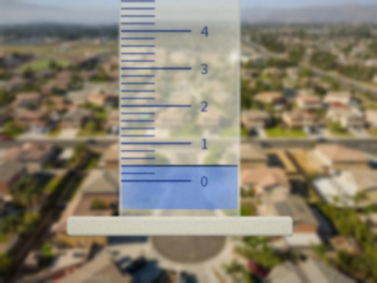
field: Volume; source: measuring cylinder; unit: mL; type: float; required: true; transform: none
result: 0.4 mL
